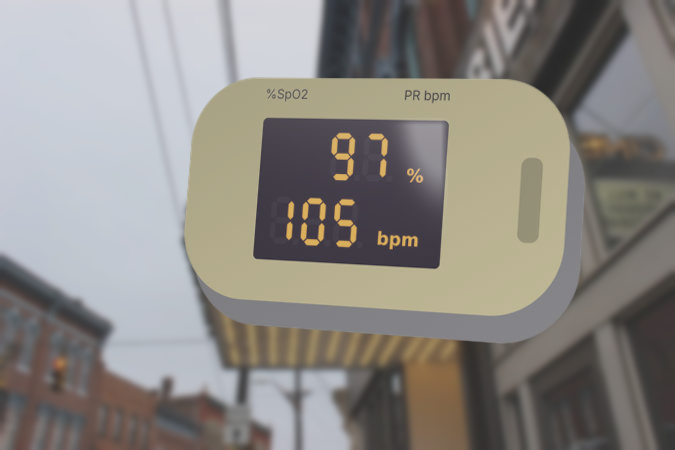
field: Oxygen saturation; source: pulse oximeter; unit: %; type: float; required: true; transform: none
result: 97 %
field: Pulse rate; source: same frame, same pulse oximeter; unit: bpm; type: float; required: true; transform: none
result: 105 bpm
